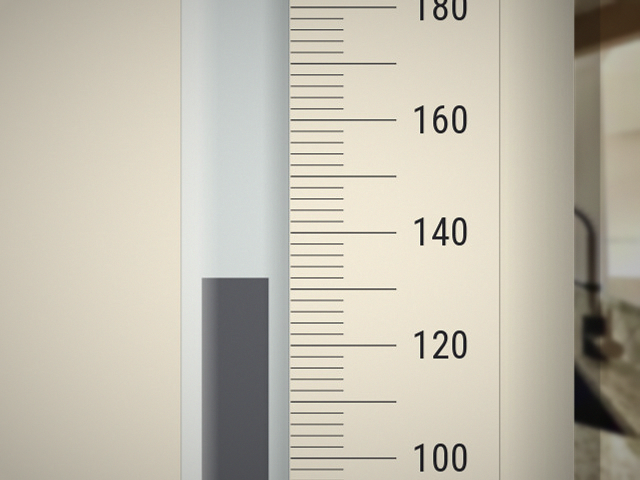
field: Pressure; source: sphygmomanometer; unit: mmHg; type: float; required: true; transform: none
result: 132 mmHg
